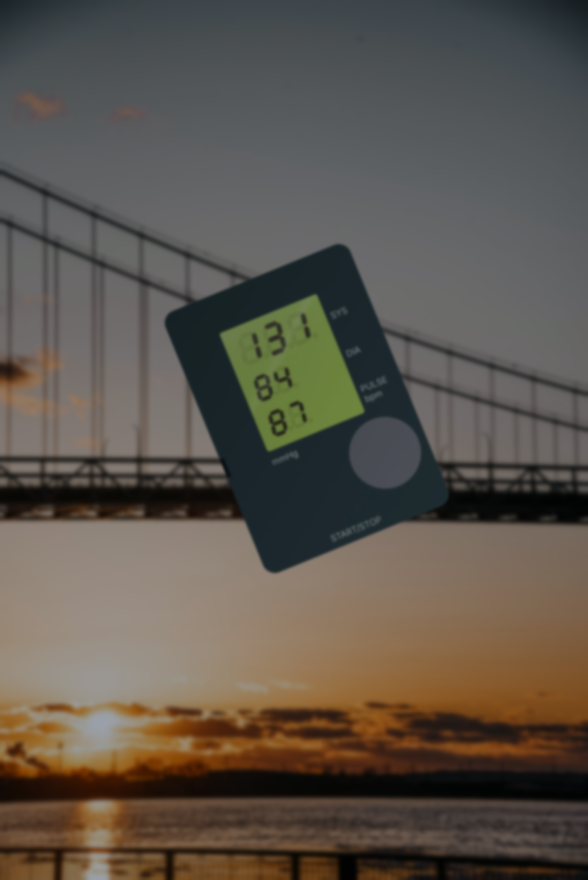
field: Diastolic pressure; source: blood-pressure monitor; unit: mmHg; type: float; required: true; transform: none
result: 84 mmHg
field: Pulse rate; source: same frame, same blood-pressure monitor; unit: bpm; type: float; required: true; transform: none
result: 87 bpm
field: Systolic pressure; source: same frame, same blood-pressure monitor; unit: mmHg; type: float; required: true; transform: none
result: 131 mmHg
